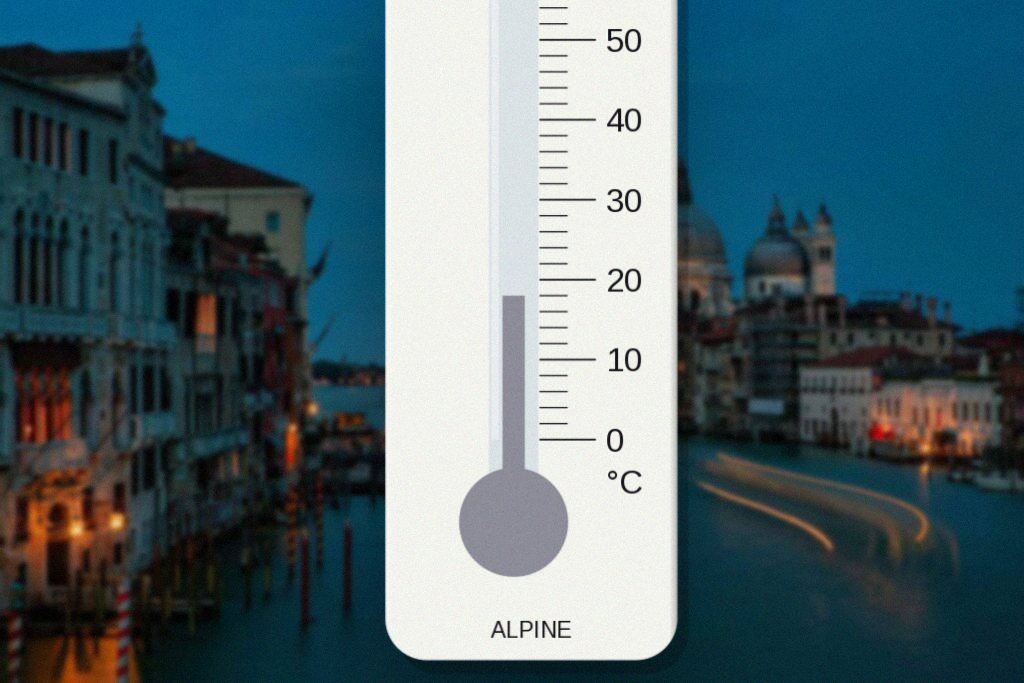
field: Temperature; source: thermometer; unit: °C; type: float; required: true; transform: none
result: 18 °C
